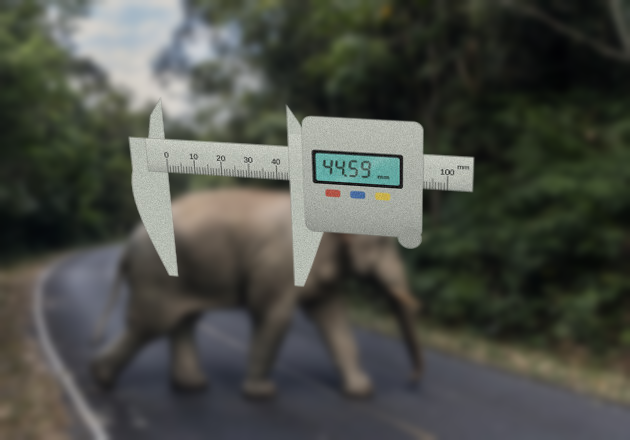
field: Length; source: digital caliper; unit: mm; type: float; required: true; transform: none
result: 44.59 mm
